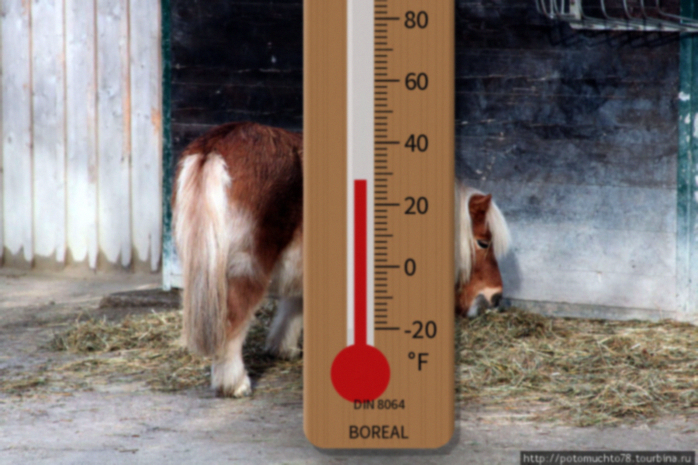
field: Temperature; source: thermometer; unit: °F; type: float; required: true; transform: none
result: 28 °F
